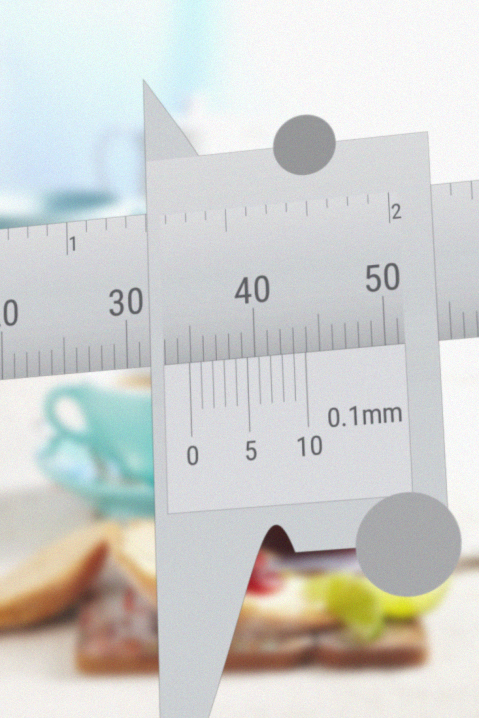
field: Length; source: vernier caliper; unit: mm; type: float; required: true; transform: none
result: 34.9 mm
